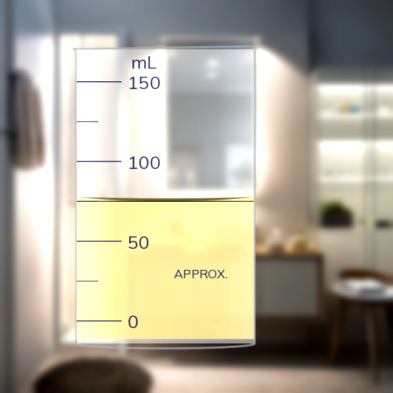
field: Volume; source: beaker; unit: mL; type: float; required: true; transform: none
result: 75 mL
